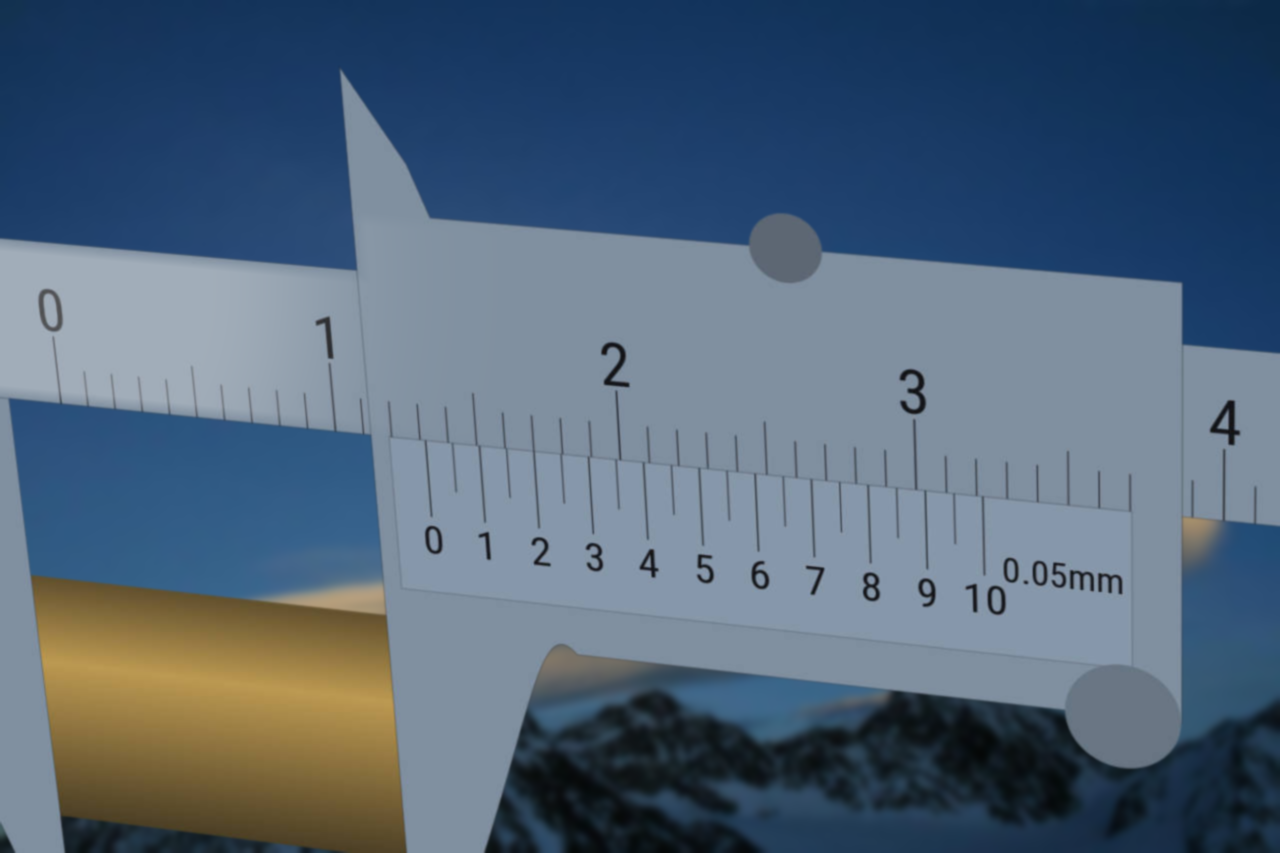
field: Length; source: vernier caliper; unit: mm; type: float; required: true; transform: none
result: 13.2 mm
